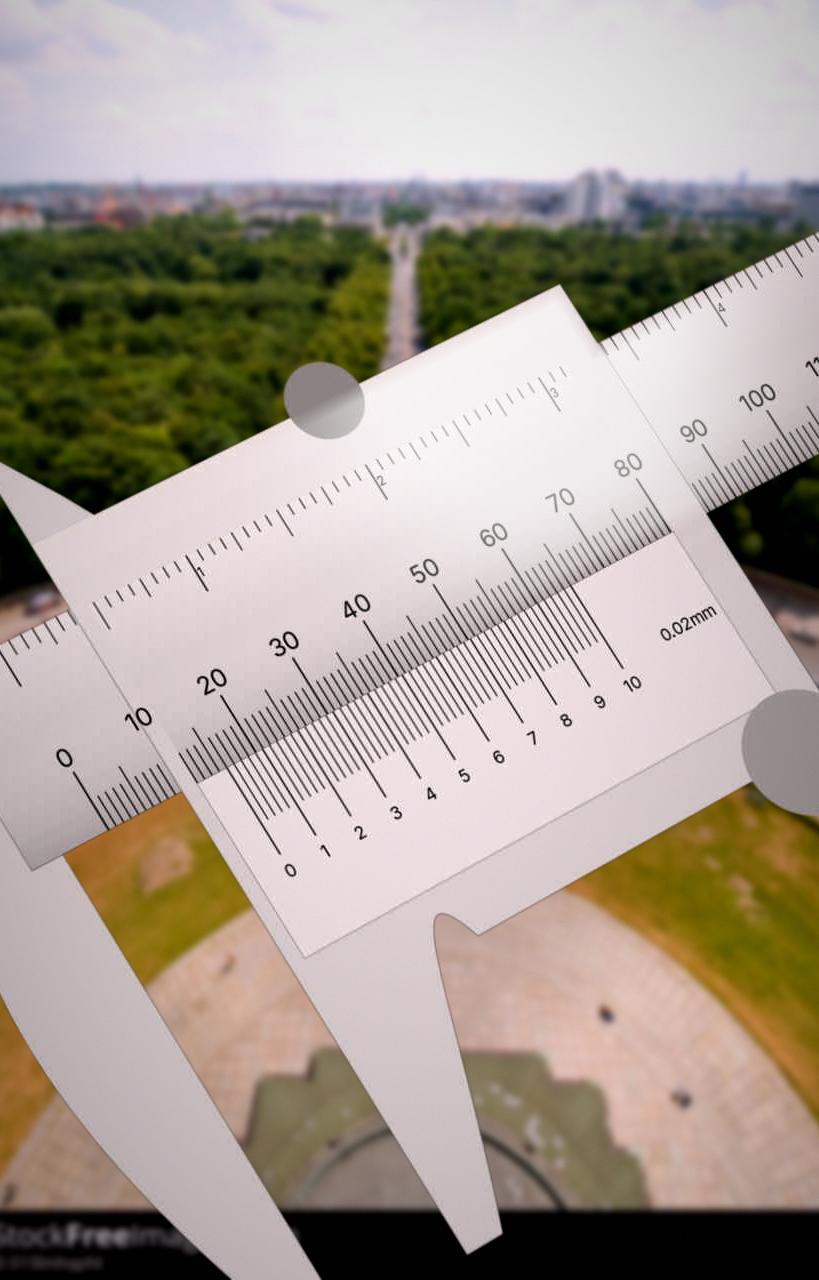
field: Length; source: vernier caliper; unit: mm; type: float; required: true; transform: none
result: 16.0 mm
